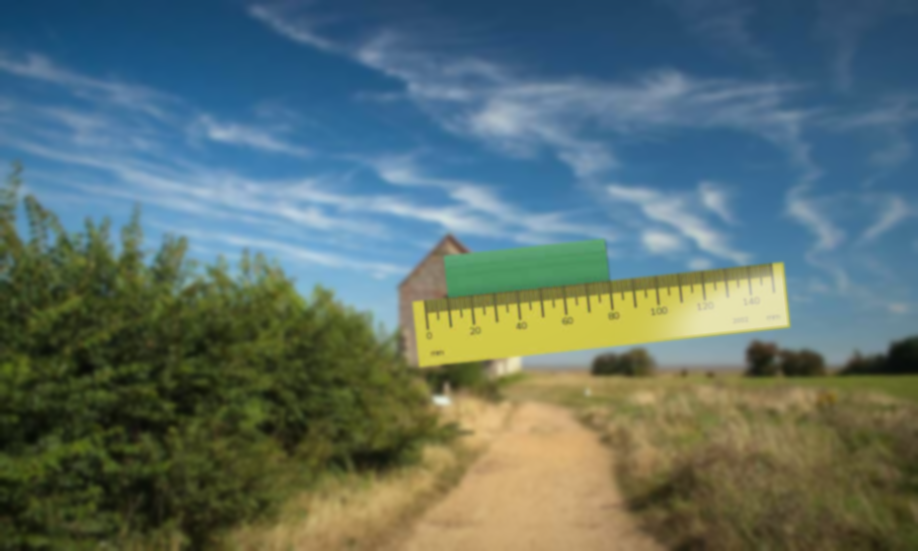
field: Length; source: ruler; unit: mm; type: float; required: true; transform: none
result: 70 mm
